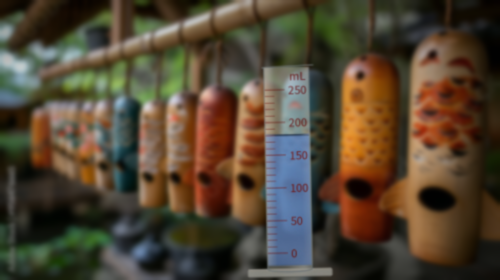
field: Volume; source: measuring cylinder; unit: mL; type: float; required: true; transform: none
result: 180 mL
